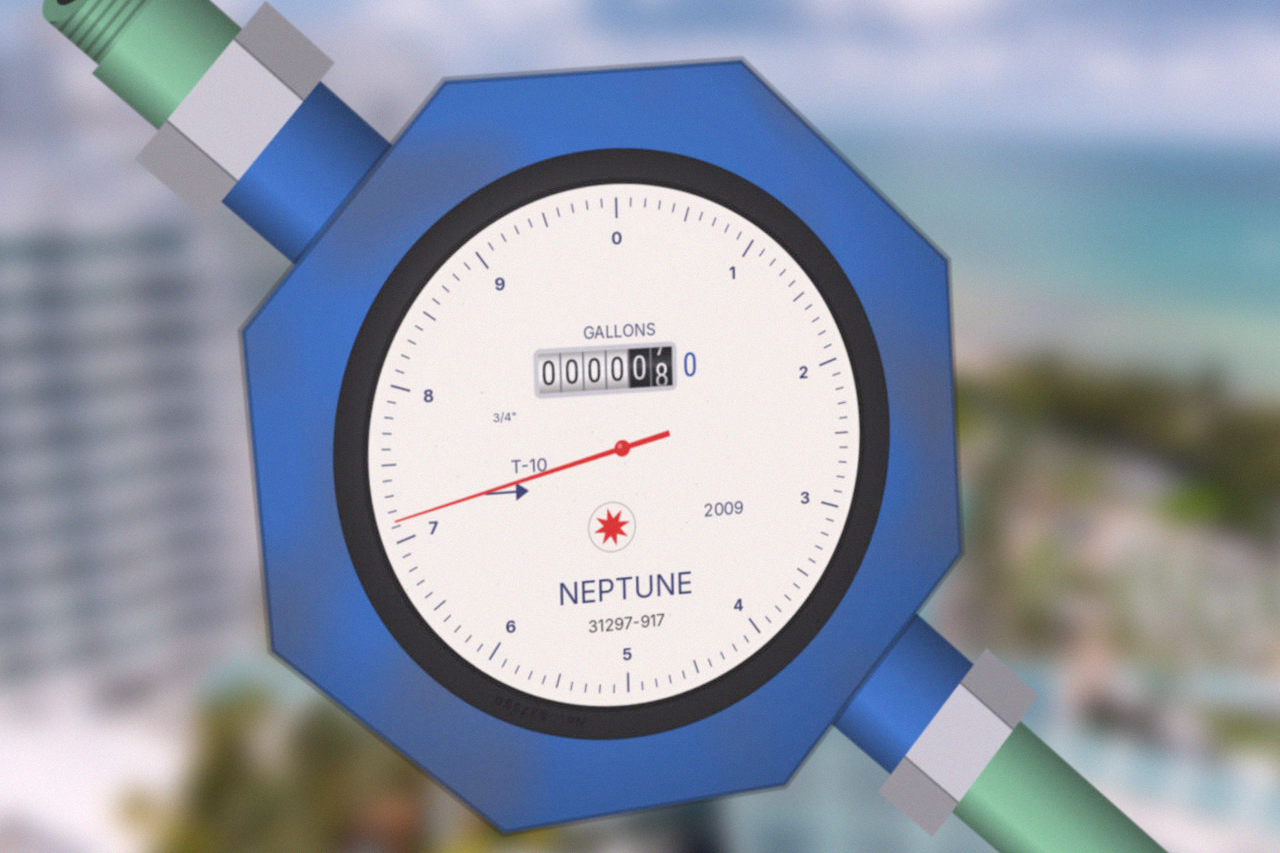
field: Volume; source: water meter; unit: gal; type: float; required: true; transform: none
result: 77.1 gal
